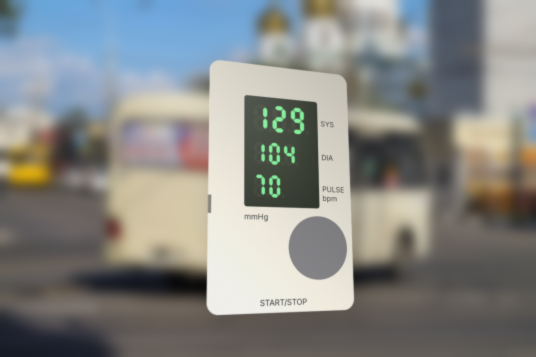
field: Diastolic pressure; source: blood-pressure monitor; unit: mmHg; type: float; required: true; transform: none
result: 104 mmHg
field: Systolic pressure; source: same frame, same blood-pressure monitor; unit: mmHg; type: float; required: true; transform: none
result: 129 mmHg
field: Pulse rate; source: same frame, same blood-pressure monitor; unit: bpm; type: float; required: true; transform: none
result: 70 bpm
